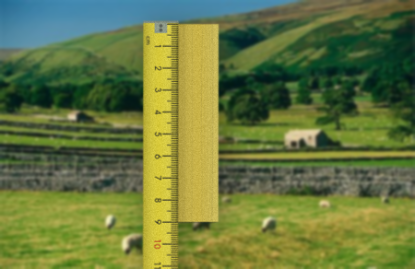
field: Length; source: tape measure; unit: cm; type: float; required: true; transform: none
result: 9 cm
